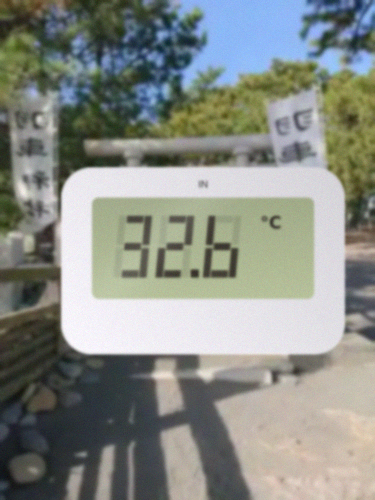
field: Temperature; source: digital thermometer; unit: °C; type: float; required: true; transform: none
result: 32.6 °C
